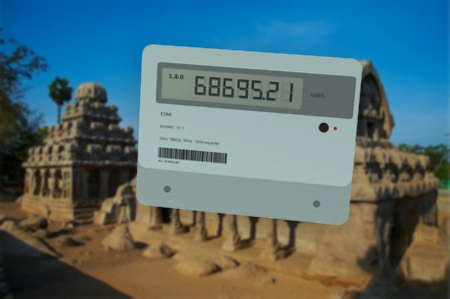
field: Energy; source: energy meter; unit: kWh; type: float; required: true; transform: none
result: 68695.21 kWh
